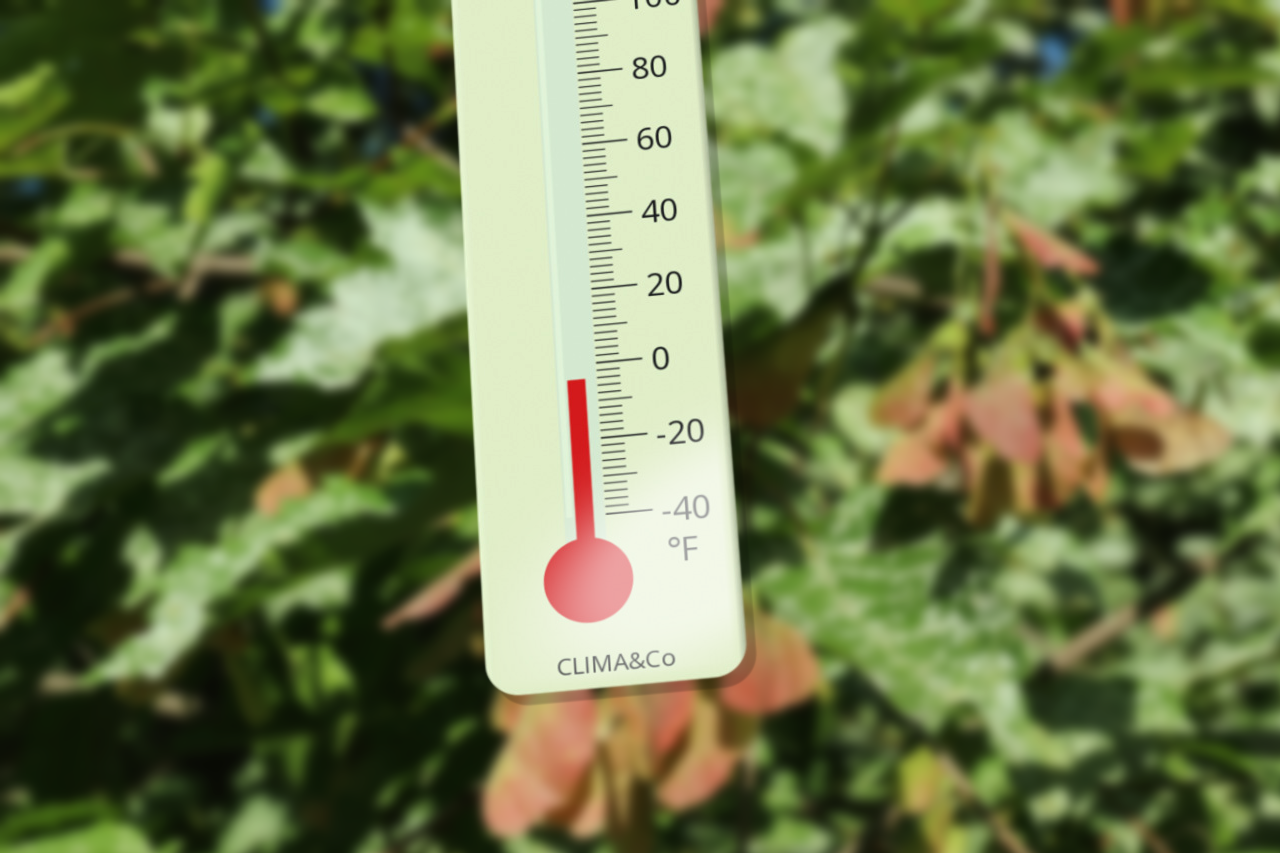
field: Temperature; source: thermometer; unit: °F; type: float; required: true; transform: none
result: -4 °F
